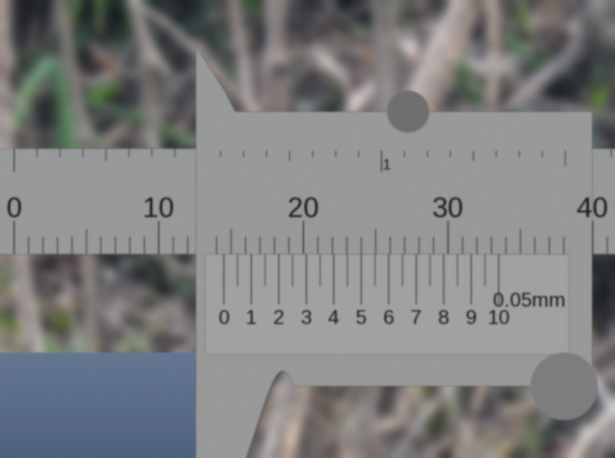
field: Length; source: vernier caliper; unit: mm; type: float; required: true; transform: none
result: 14.5 mm
